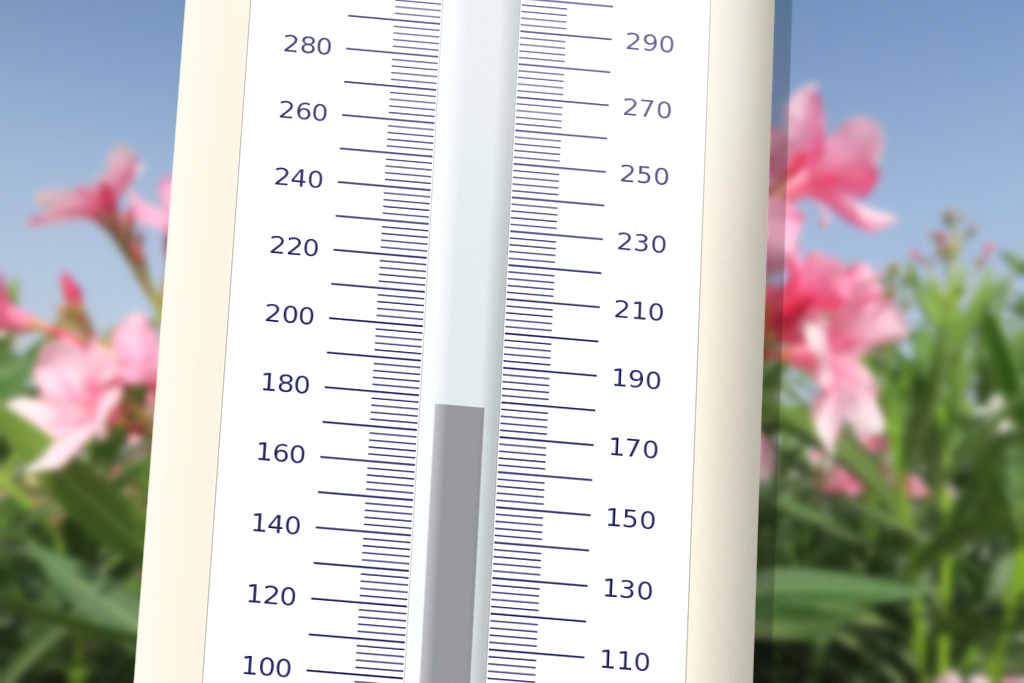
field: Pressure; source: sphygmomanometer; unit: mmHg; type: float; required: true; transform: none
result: 178 mmHg
